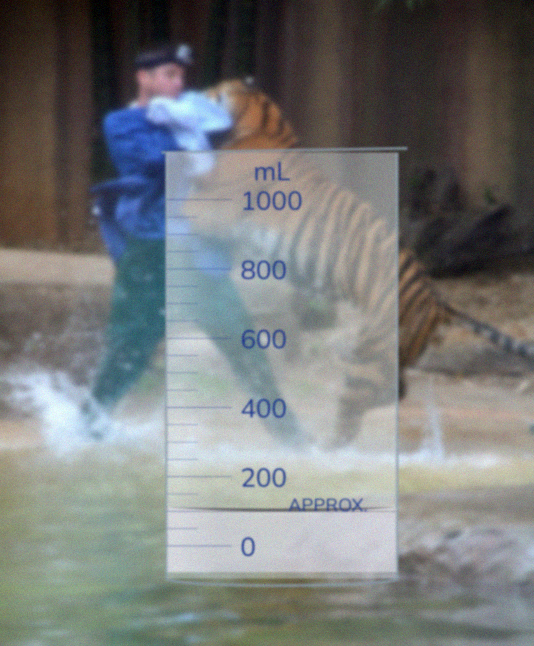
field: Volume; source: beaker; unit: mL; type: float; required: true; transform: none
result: 100 mL
